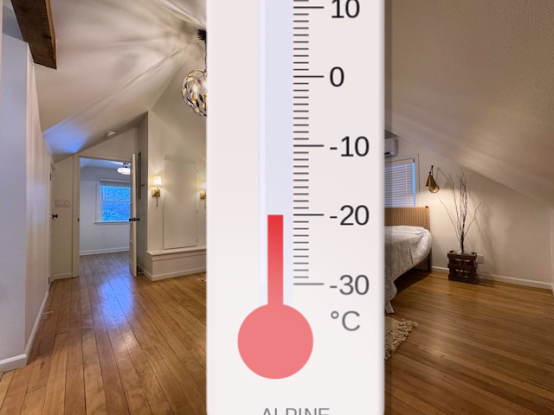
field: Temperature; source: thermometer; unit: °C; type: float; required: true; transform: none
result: -20 °C
